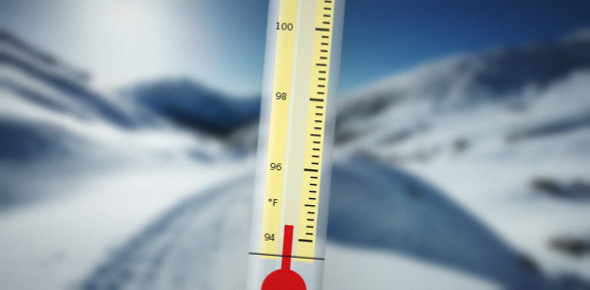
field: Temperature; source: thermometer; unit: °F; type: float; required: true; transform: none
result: 94.4 °F
